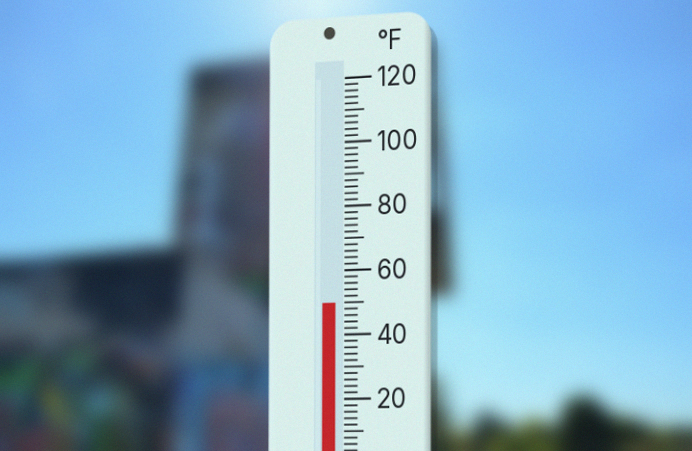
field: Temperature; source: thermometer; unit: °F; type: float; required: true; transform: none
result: 50 °F
